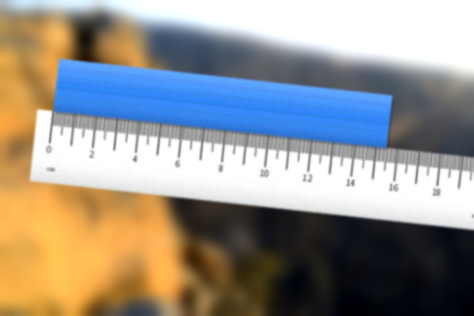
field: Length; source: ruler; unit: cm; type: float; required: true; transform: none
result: 15.5 cm
